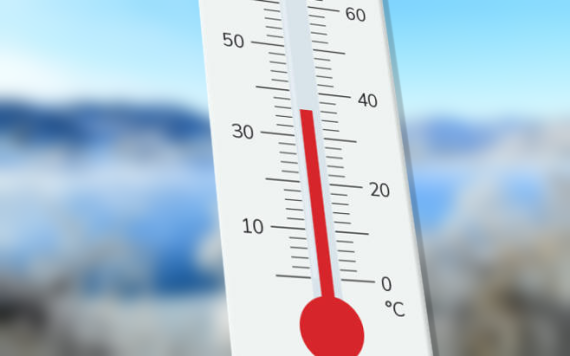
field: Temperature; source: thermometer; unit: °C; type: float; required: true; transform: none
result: 36 °C
